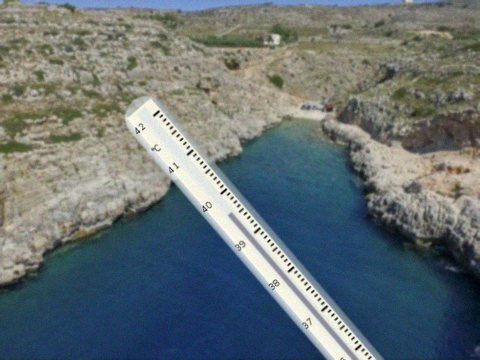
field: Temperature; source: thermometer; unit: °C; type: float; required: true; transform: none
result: 39.6 °C
